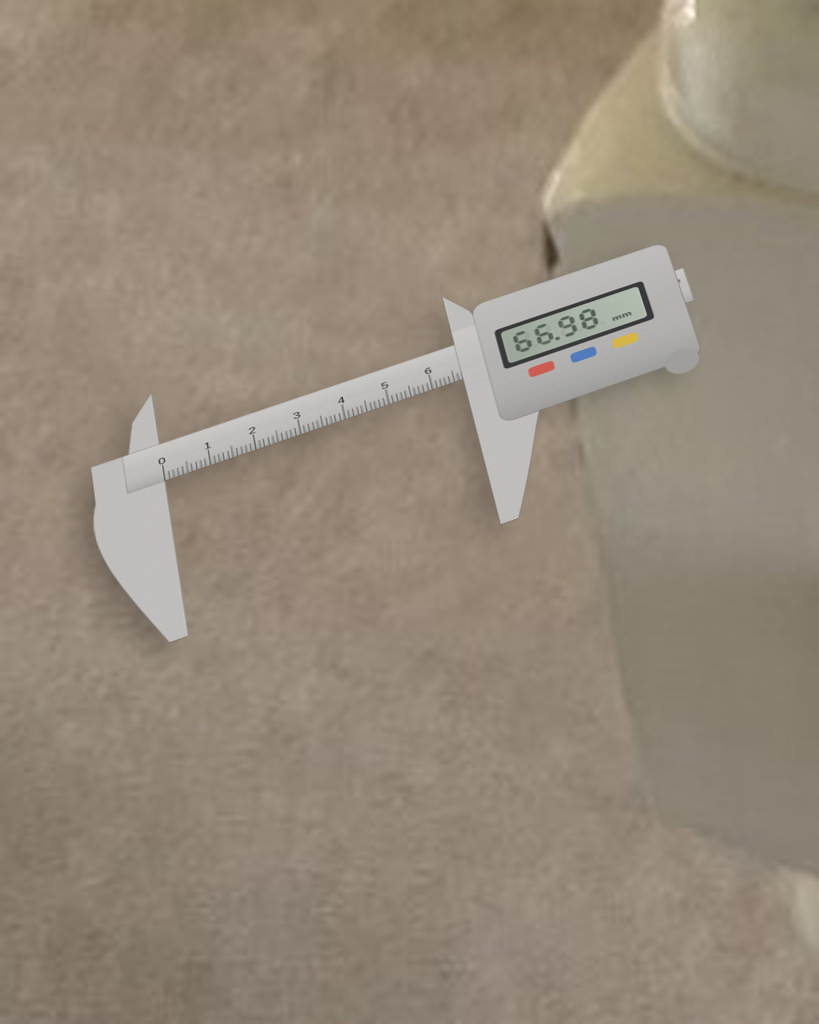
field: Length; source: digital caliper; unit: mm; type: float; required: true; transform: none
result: 66.98 mm
